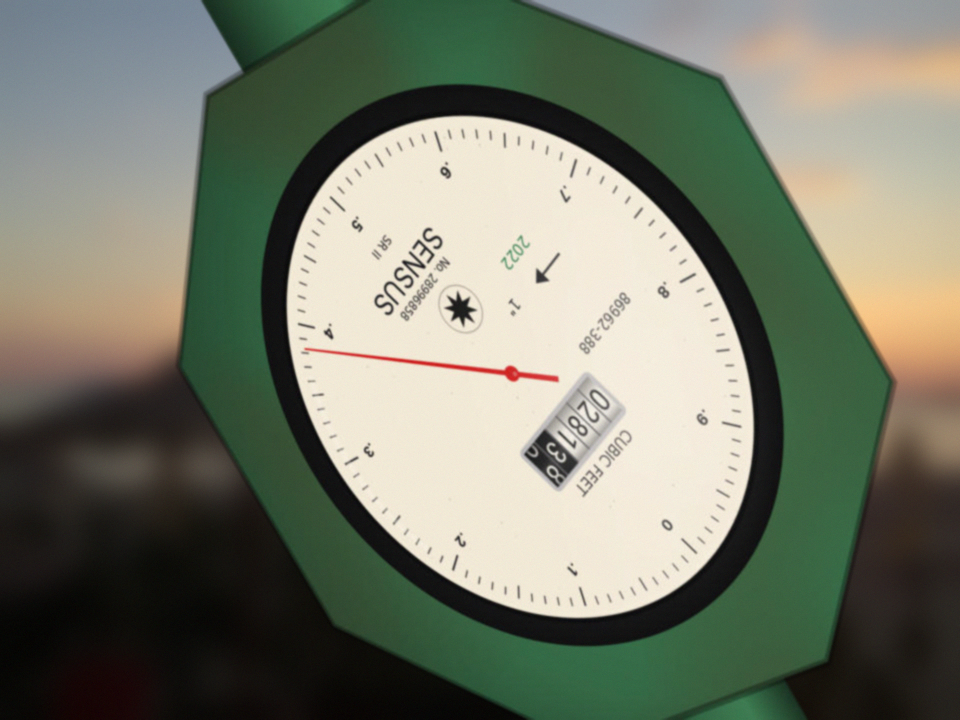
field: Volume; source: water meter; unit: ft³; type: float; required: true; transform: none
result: 28138.38 ft³
